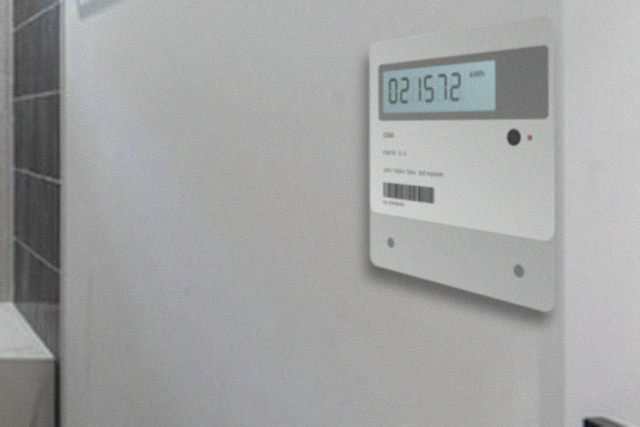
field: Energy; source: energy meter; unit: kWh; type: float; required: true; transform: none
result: 21572 kWh
